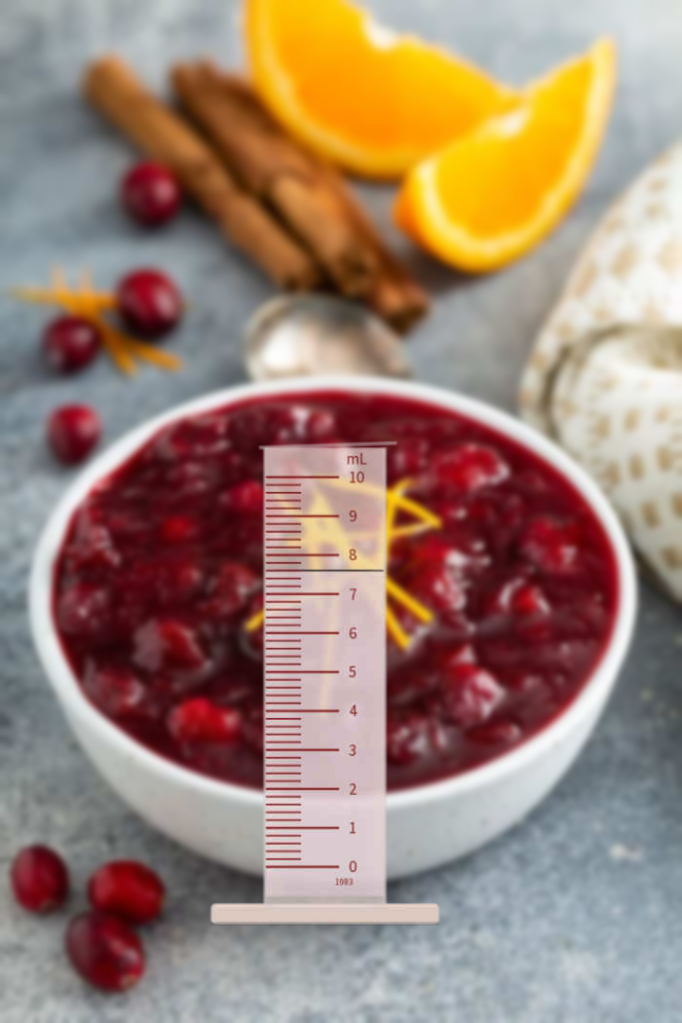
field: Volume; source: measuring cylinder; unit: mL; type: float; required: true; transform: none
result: 7.6 mL
